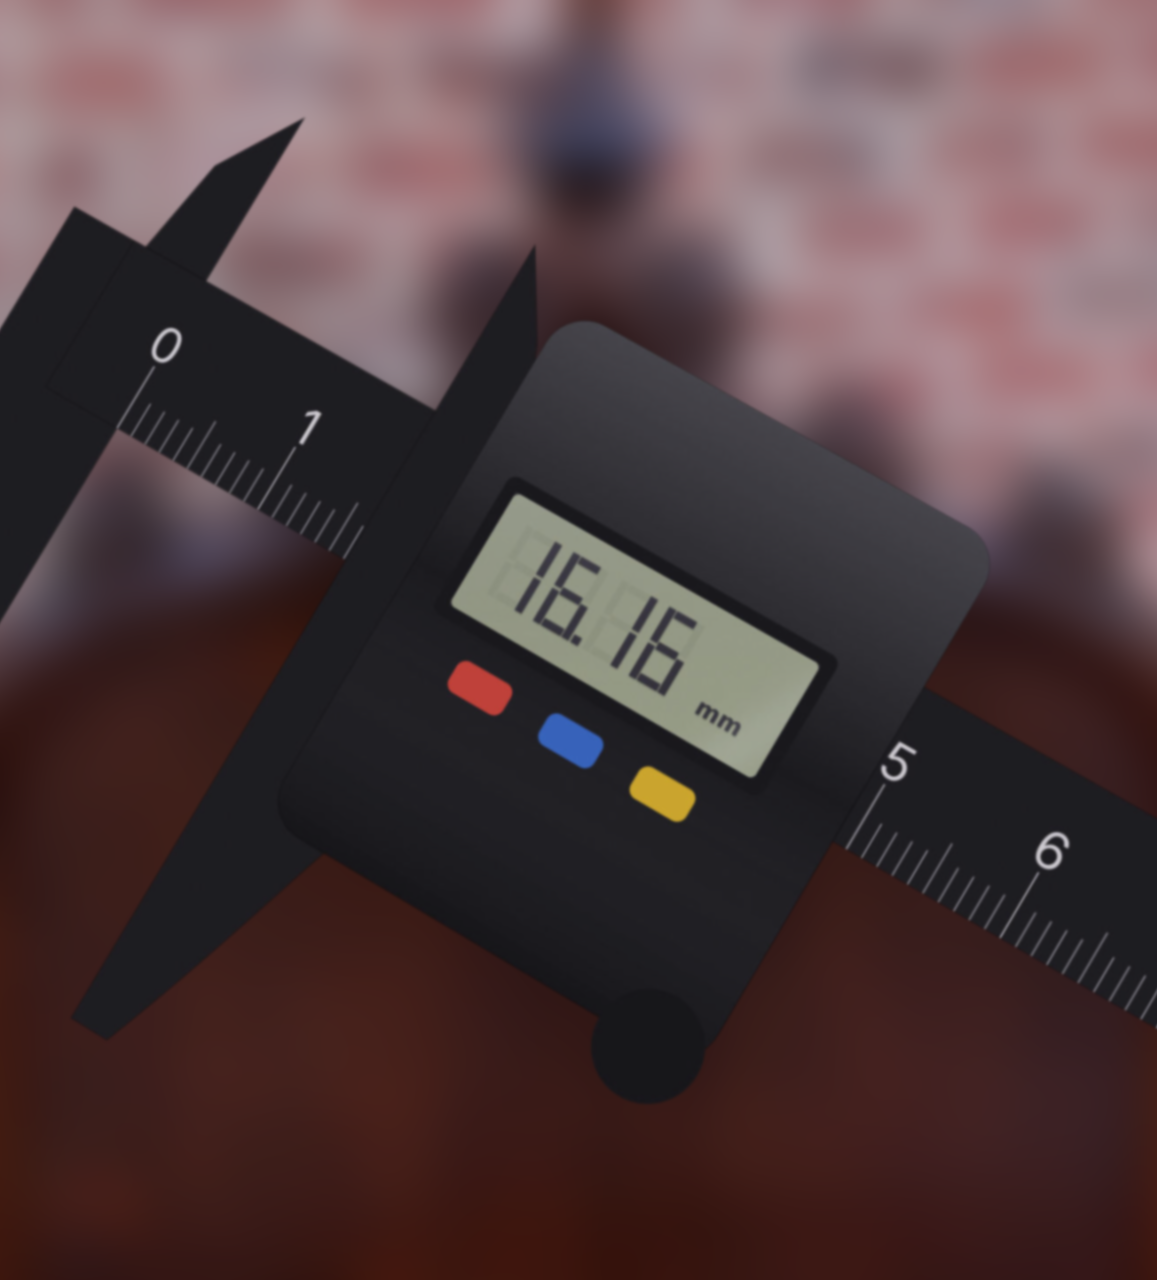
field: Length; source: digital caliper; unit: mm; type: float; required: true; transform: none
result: 16.16 mm
